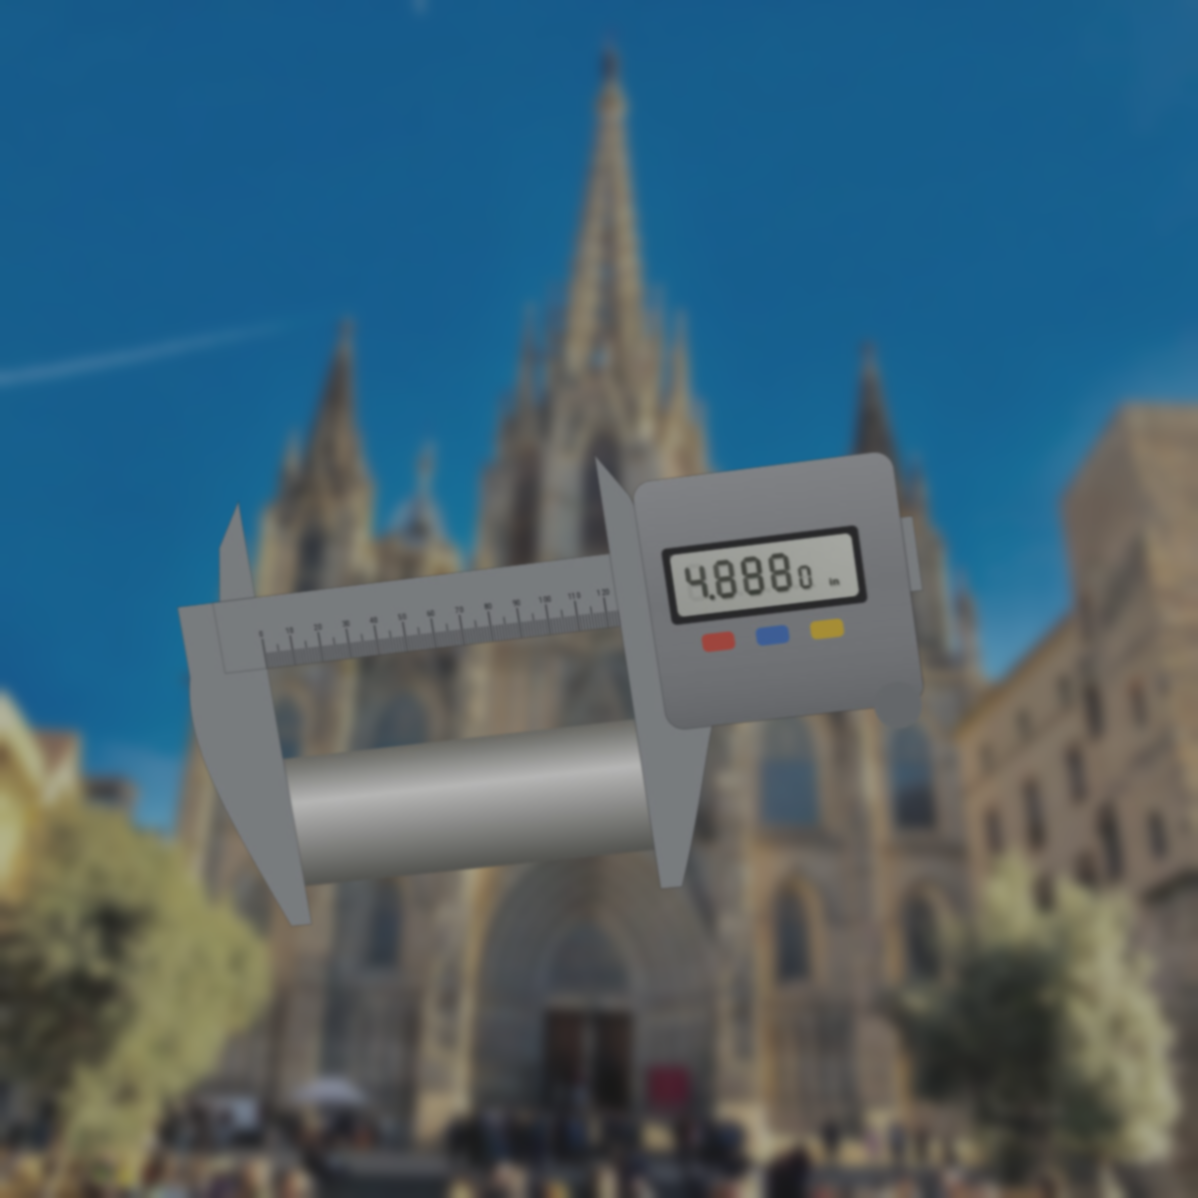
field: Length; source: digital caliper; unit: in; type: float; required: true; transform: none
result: 4.8880 in
